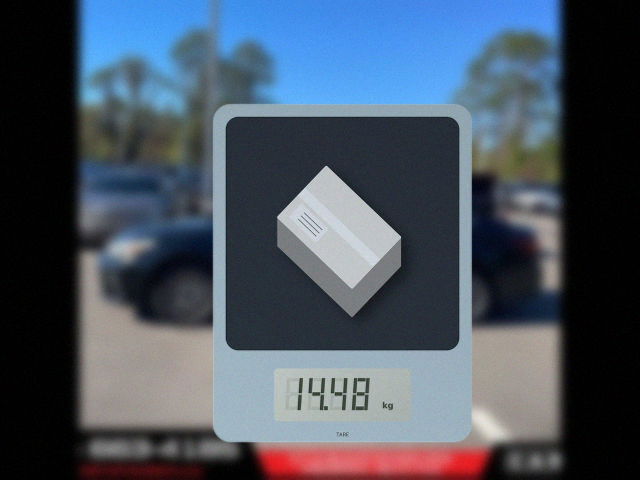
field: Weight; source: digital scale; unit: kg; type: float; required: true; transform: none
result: 14.48 kg
